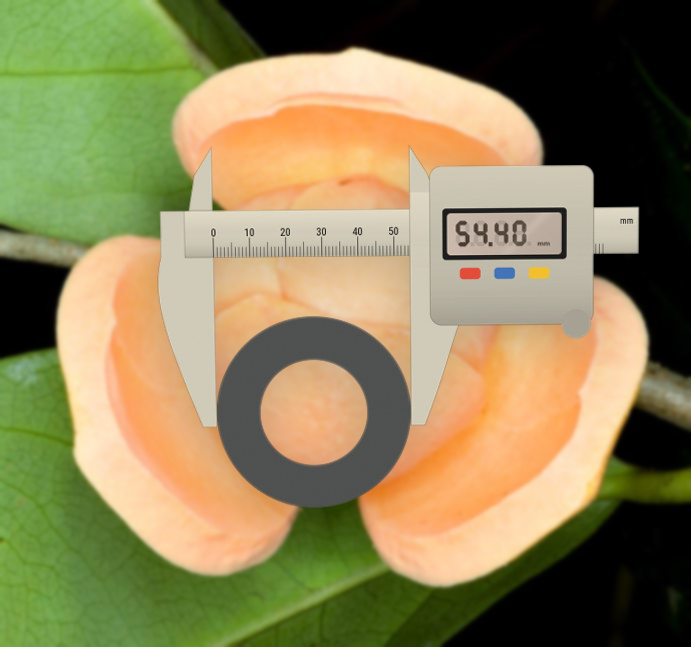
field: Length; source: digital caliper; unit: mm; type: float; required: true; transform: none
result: 54.40 mm
